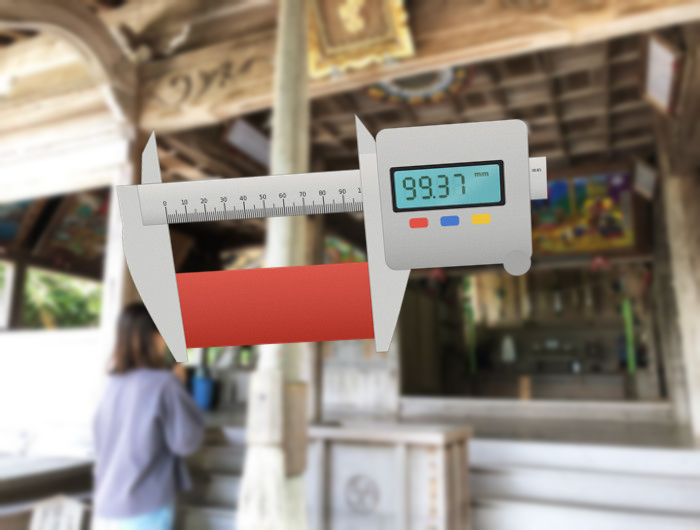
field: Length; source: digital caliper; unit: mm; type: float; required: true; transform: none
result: 99.37 mm
